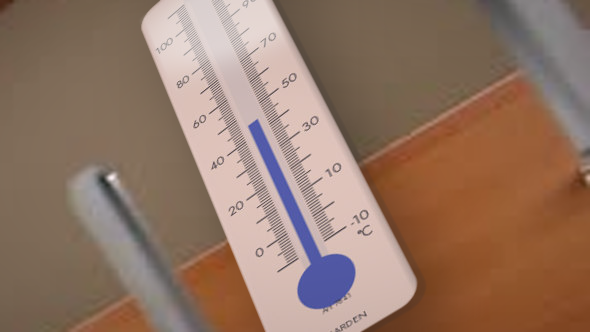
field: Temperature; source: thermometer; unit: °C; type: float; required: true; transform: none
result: 45 °C
